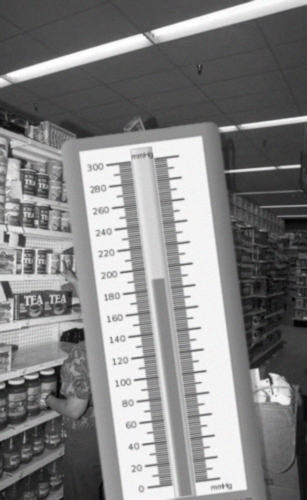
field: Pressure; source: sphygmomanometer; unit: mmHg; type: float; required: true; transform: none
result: 190 mmHg
